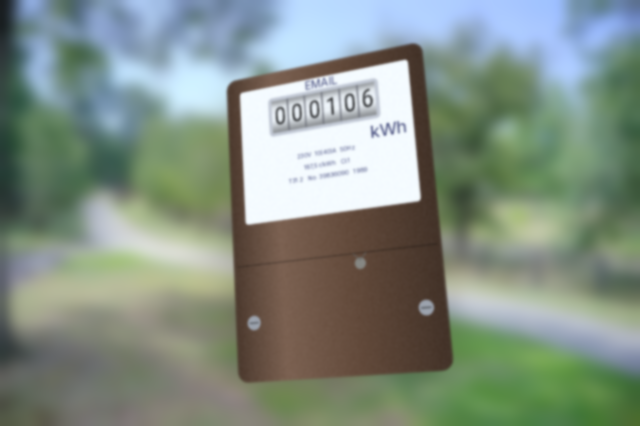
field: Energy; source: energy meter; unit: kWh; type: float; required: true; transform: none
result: 106 kWh
